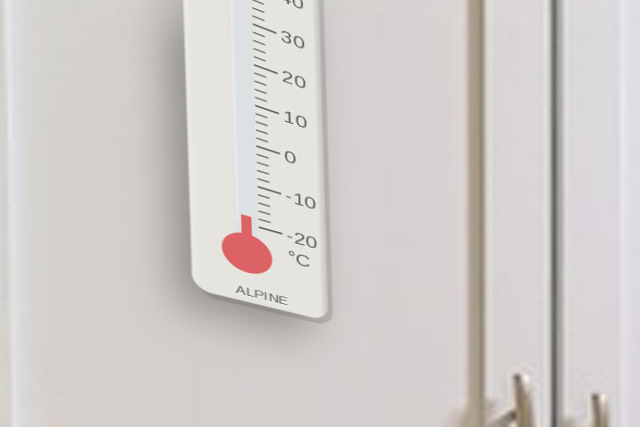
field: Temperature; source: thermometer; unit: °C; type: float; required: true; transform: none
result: -18 °C
